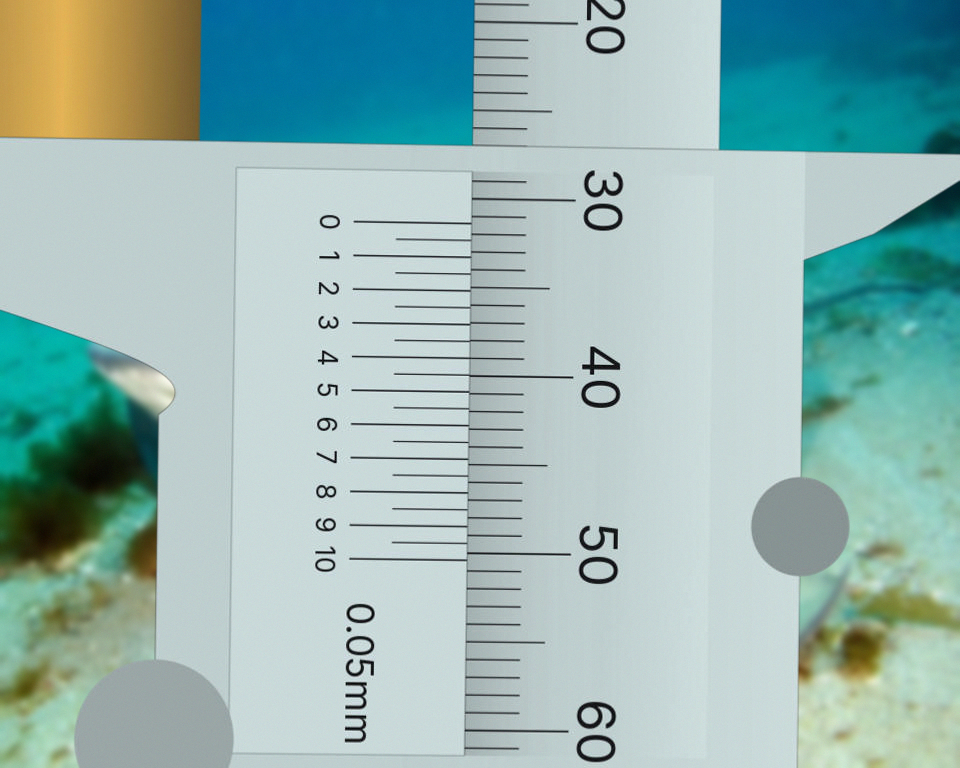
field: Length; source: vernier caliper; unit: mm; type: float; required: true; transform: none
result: 31.4 mm
